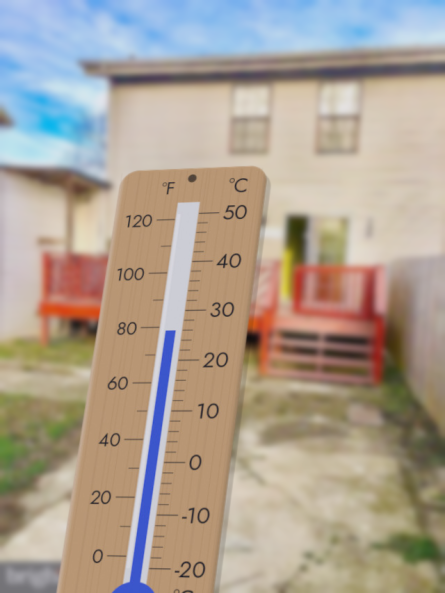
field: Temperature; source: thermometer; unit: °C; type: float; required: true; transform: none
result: 26 °C
